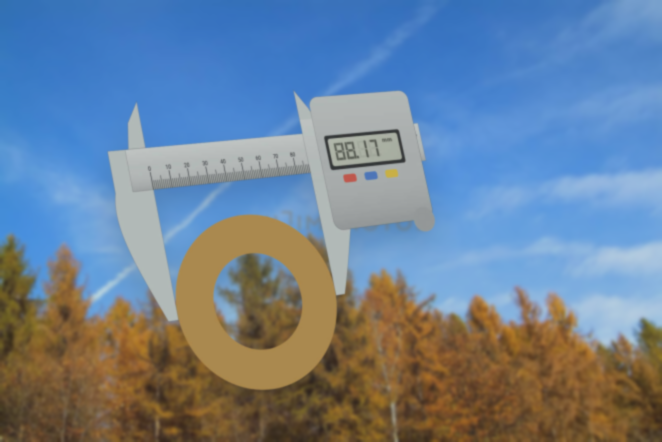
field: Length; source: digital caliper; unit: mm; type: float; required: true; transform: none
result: 88.17 mm
